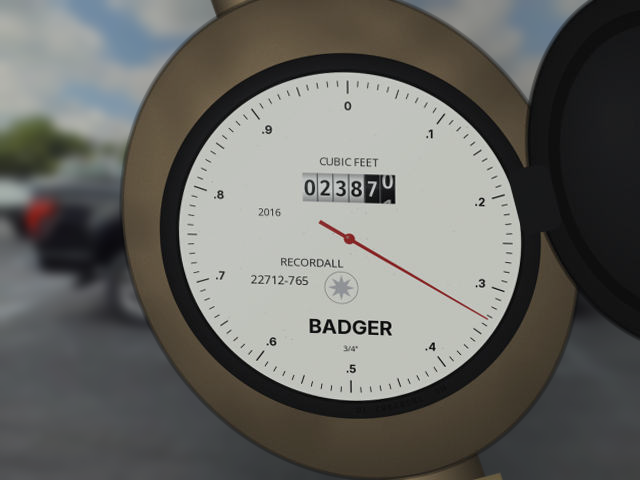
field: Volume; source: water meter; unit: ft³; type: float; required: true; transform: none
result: 23870.33 ft³
